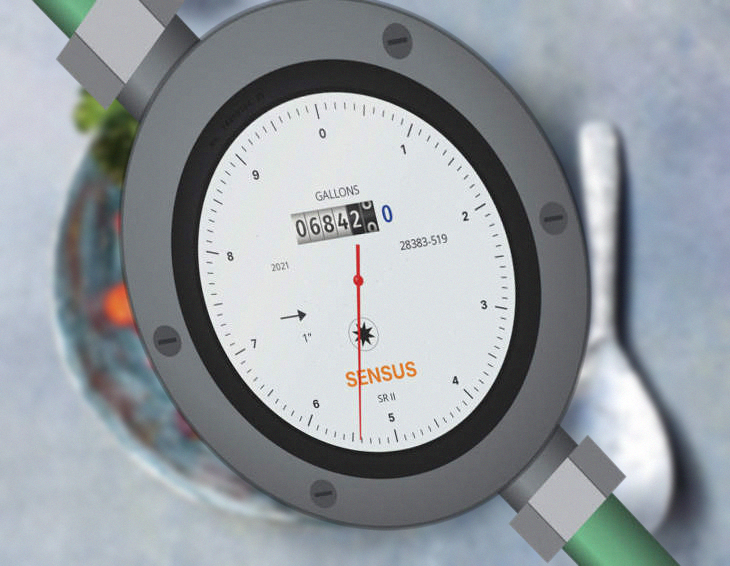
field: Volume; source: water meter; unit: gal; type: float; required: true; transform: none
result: 684285.4 gal
